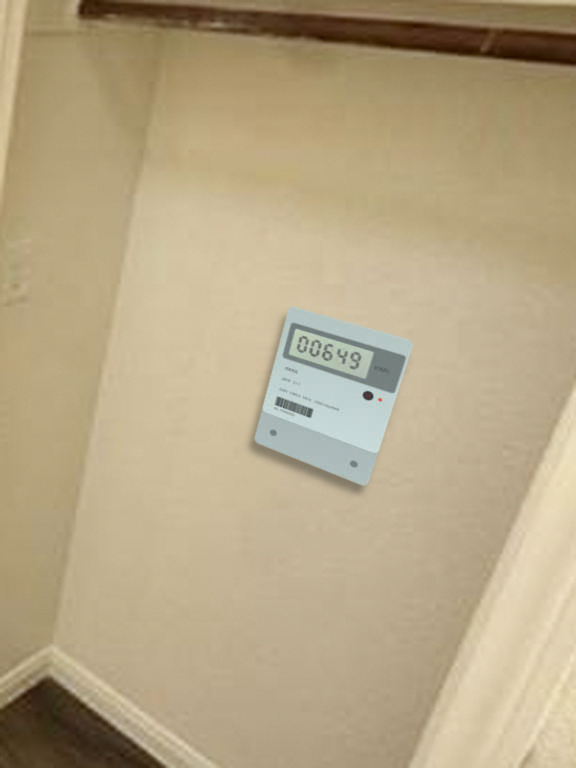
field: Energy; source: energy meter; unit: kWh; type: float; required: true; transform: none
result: 649 kWh
